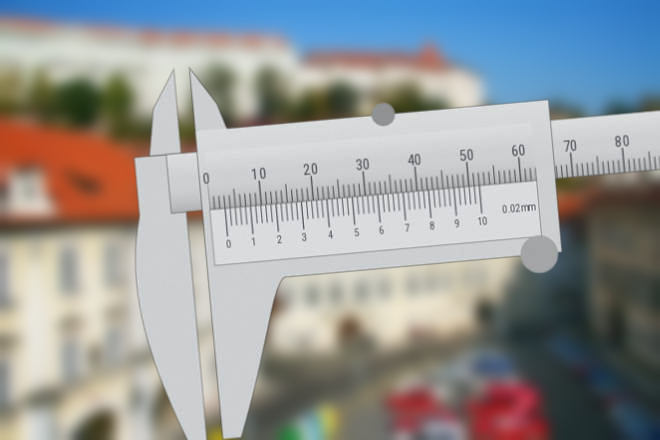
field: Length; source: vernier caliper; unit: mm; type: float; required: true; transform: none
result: 3.0 mm
